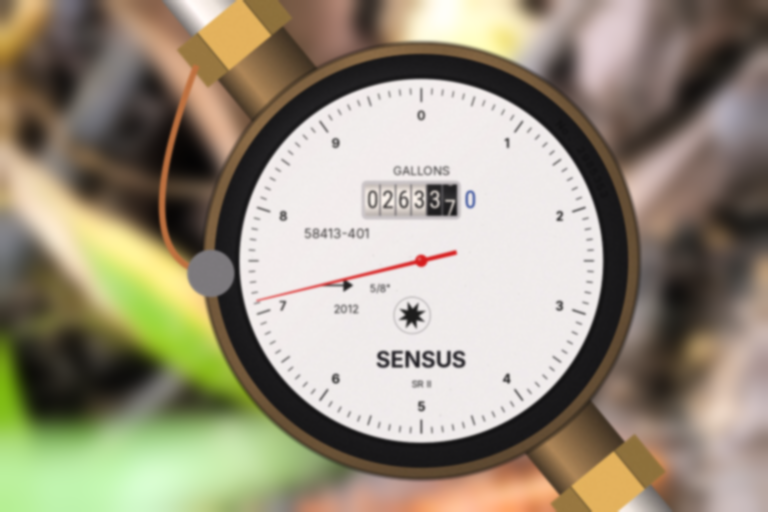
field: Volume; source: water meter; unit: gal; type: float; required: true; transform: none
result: 263367.1 gal
